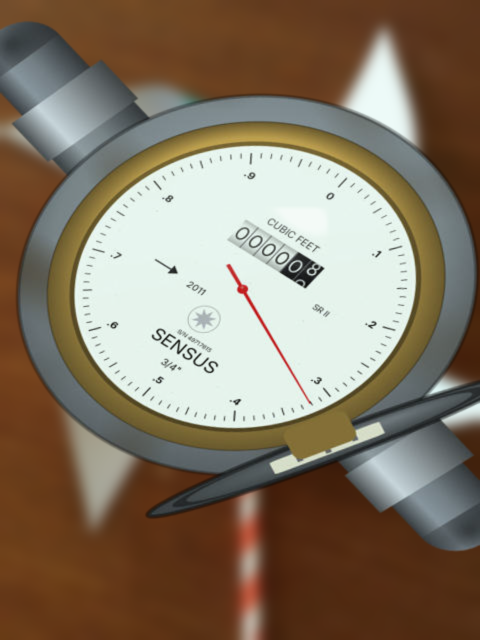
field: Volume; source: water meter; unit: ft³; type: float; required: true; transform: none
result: 8.32 ft³
